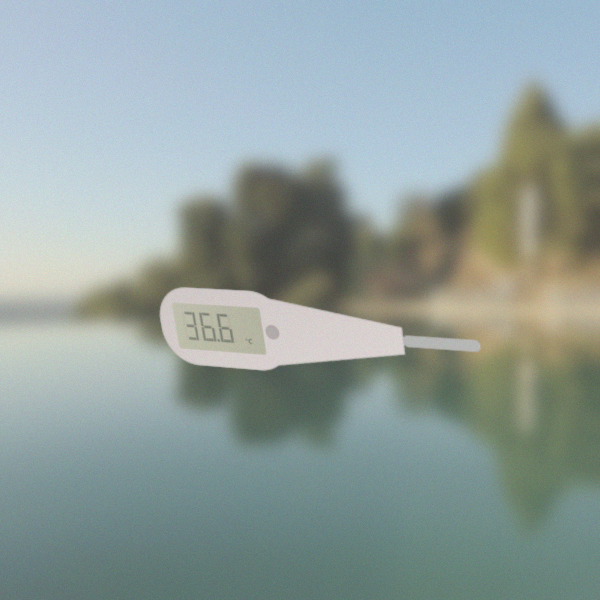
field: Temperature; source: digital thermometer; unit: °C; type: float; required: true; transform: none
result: 36.6 °C
